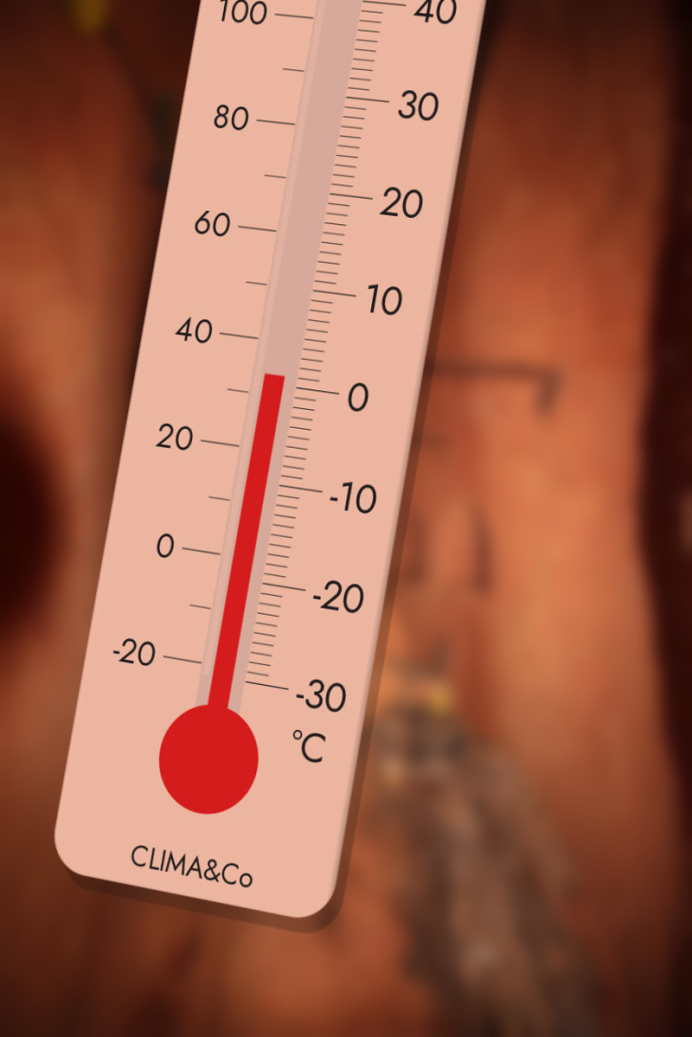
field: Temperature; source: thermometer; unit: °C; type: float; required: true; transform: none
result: 1 °C
